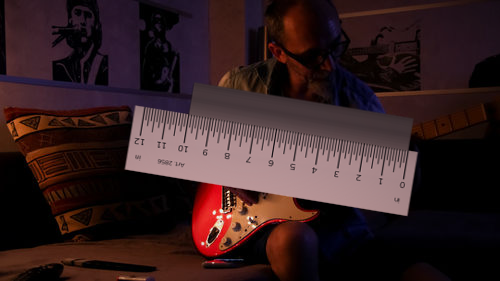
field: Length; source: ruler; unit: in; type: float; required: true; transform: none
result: 10 in
